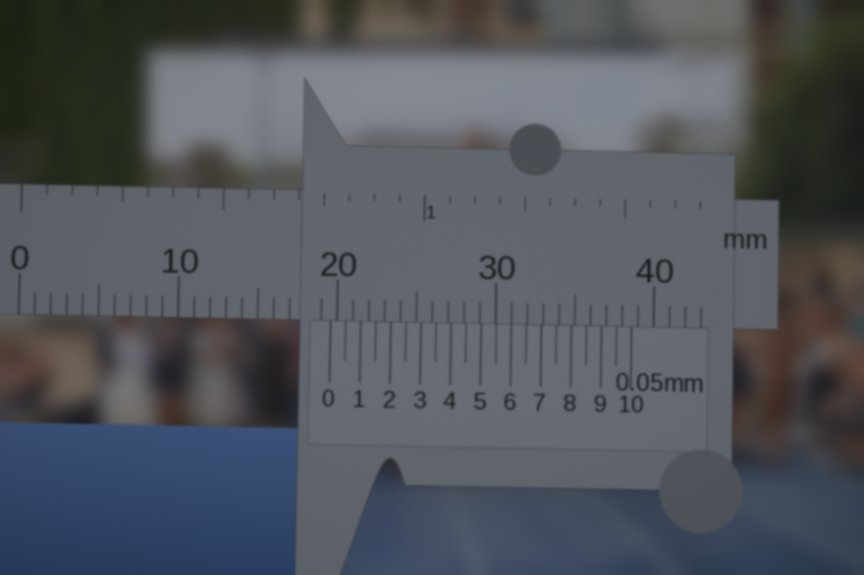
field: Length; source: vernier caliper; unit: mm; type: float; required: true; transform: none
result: 19.6 mm
